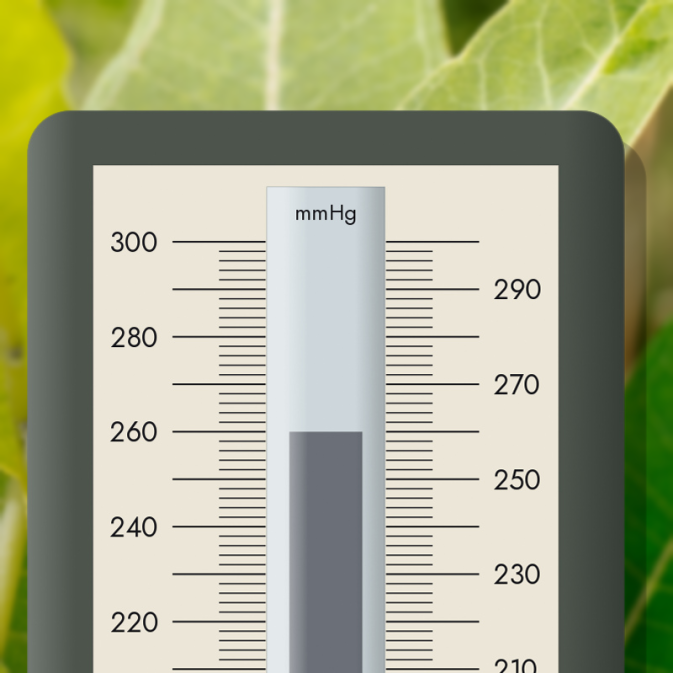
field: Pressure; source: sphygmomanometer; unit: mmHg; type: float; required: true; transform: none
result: 260 mmHg
